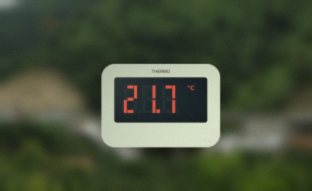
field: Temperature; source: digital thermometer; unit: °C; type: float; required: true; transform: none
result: 21.7 °C
